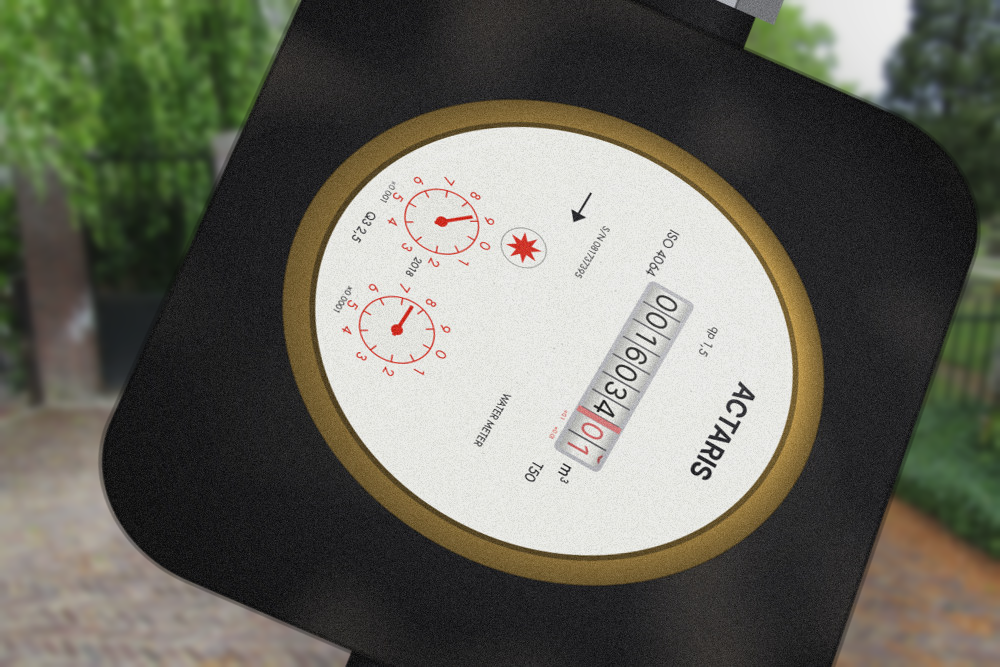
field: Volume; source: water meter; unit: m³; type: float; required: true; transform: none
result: 16034.0087 m³
